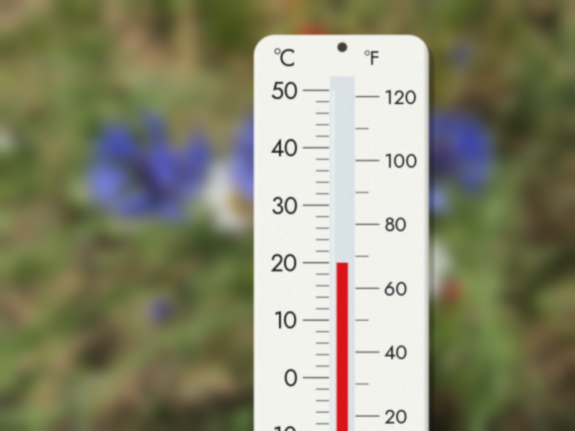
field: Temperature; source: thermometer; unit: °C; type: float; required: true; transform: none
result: 20 °C
